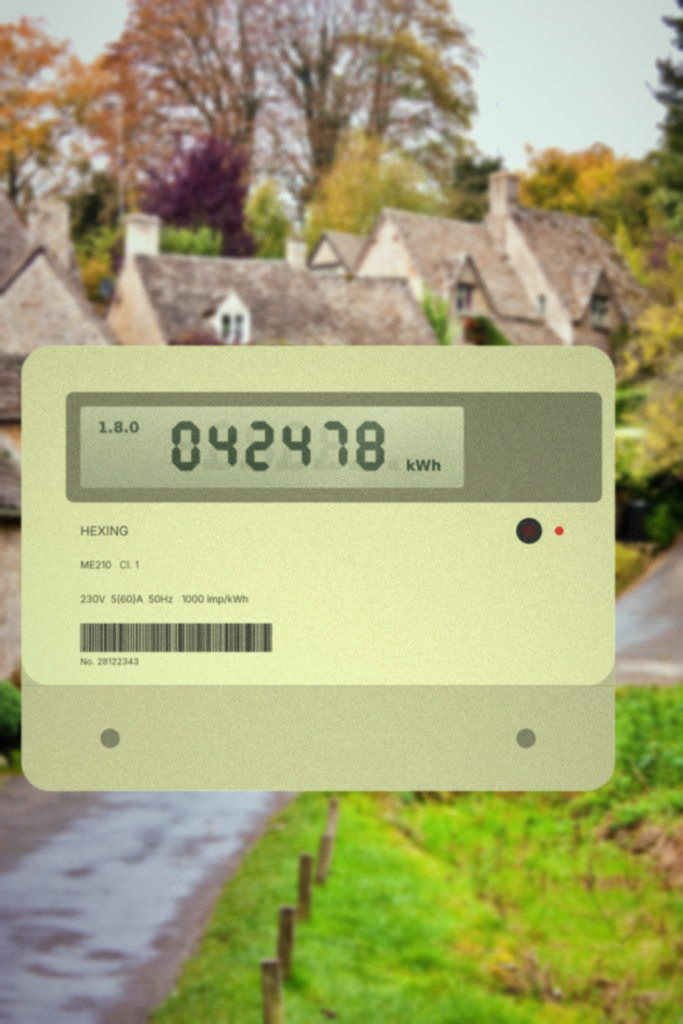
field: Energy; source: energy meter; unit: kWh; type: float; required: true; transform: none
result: 42478 kWh
